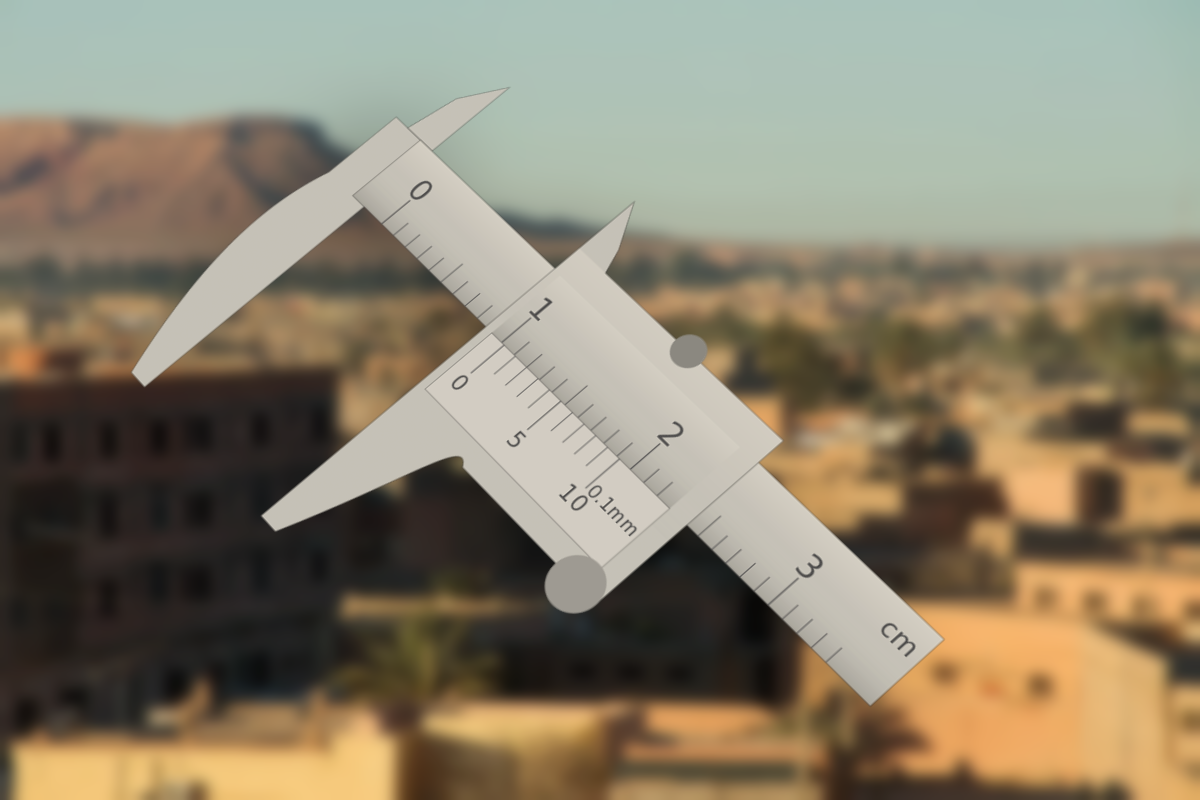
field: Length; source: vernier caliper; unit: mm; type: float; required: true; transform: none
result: 10.2 mm
